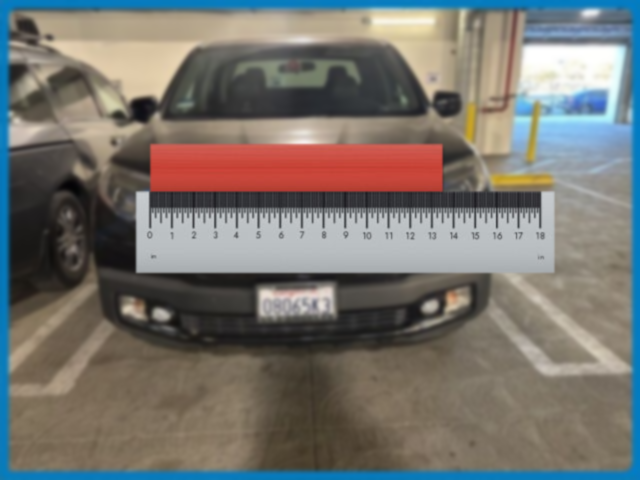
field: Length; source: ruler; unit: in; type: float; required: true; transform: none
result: 13.5 in
